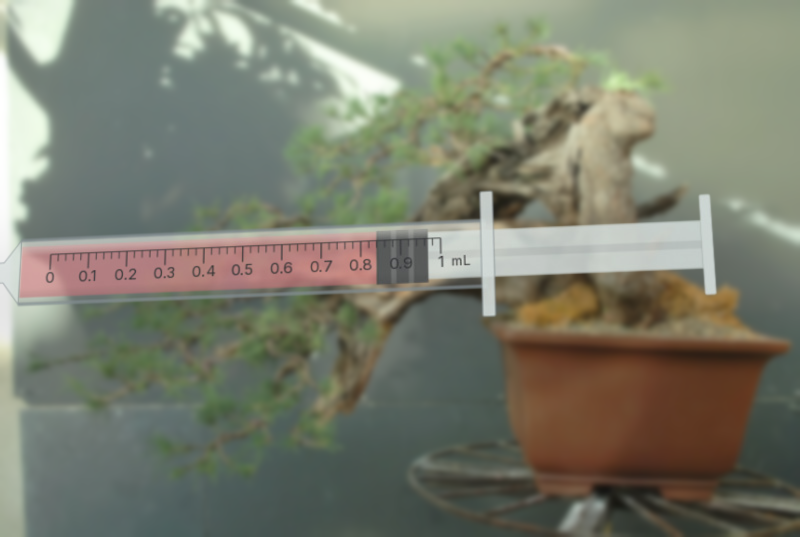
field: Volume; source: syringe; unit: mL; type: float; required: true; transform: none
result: 0.84 mL
